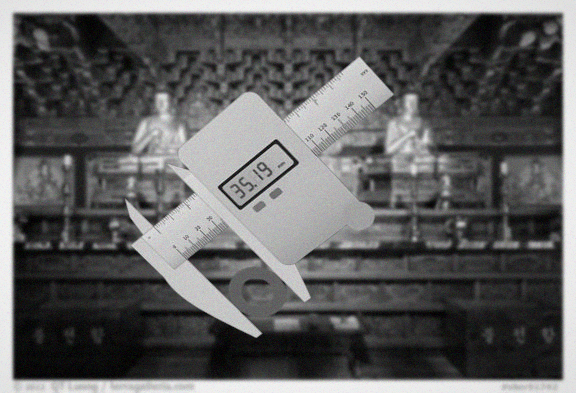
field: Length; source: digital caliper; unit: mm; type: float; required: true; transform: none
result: 35.19 mm
